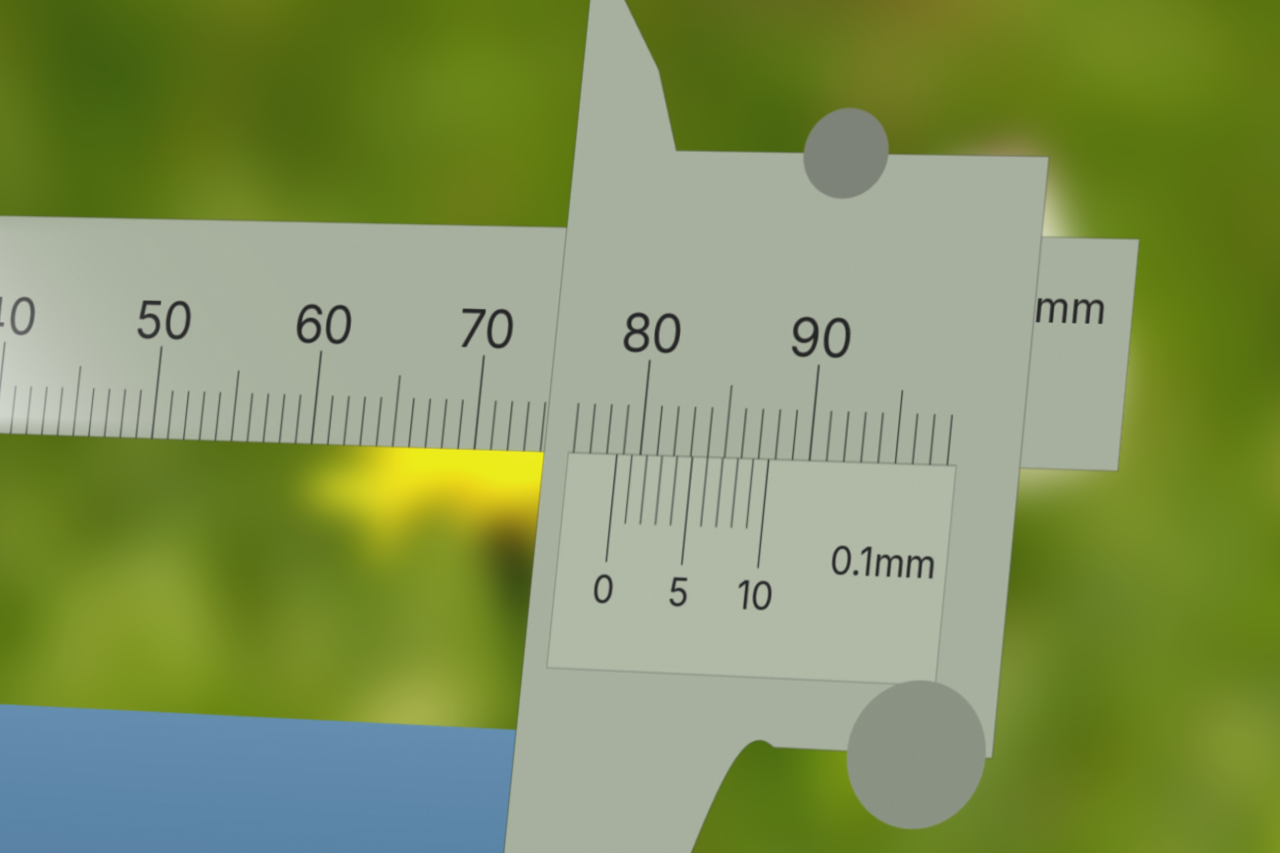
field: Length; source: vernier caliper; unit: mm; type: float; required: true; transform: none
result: 78.6 mm
